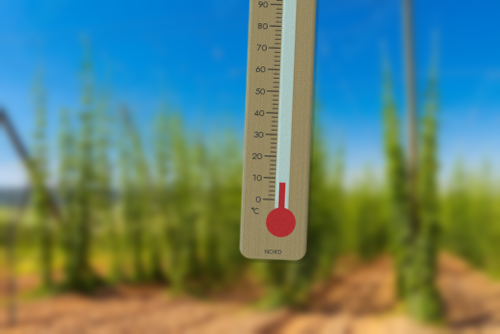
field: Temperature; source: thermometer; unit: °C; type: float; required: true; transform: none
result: 8 °C
